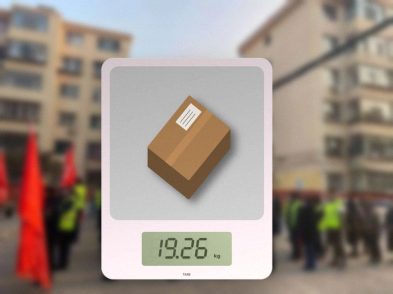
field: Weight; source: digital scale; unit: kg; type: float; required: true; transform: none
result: 19.26 kg
